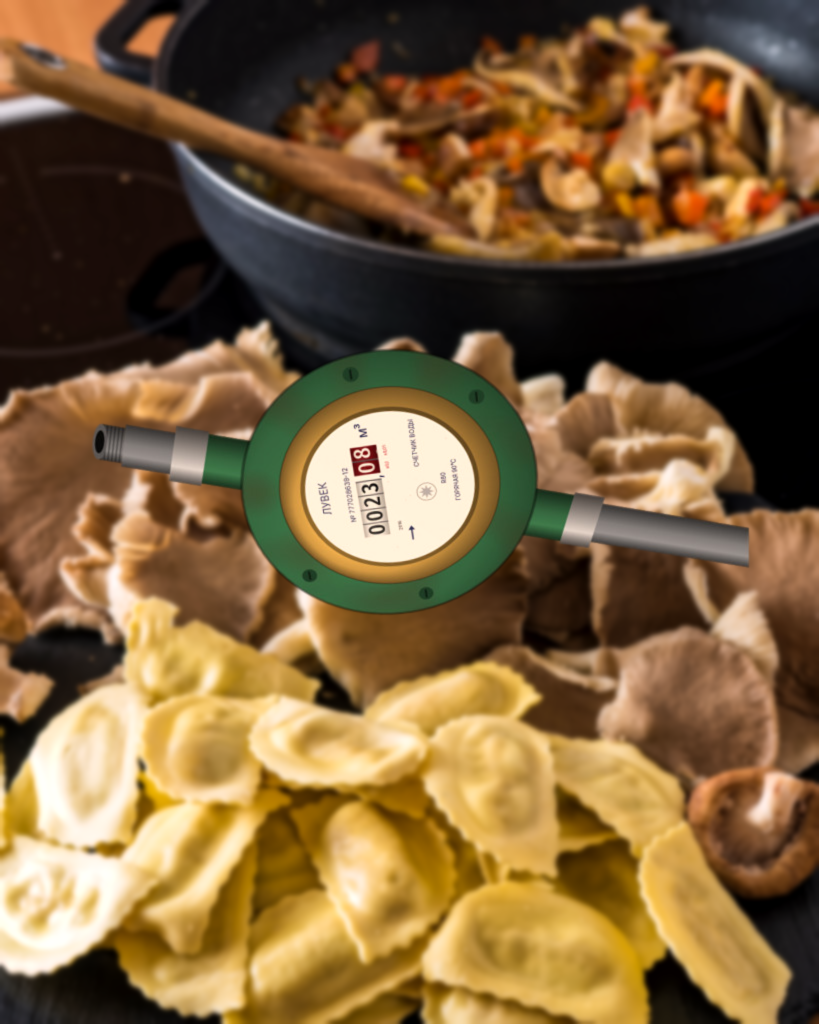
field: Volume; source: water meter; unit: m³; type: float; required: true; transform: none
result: 23.08 m³
